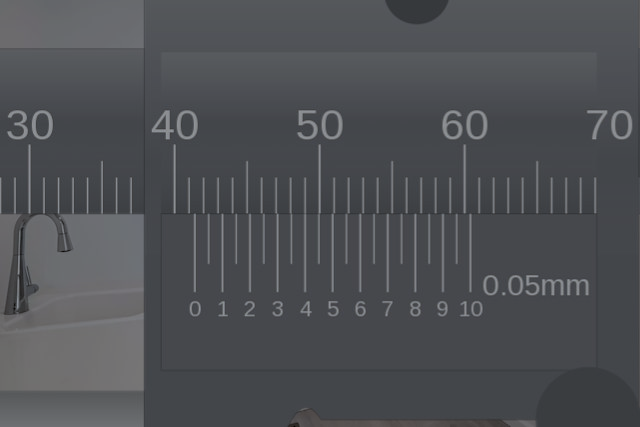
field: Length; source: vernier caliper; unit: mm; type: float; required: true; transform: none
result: 41.4 mm
